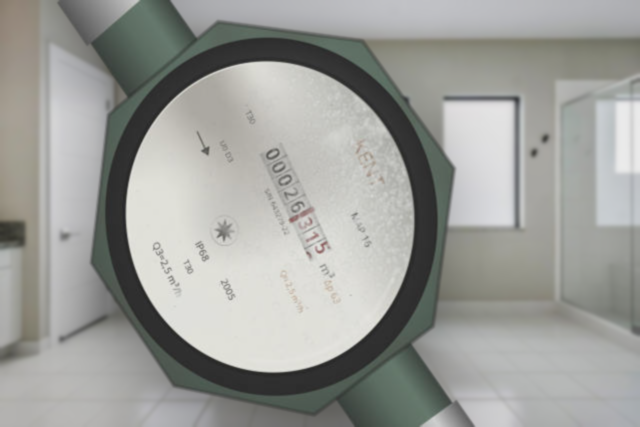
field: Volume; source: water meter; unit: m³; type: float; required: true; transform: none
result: 26.315 m³
